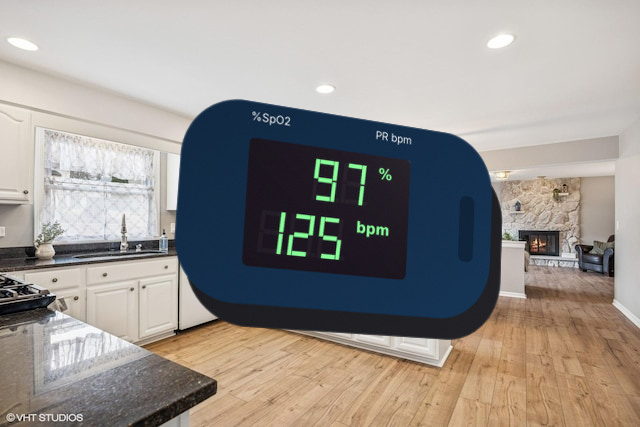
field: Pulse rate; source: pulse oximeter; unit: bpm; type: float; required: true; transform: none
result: 125 bpm
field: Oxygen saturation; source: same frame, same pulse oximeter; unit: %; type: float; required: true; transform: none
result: 97 %
